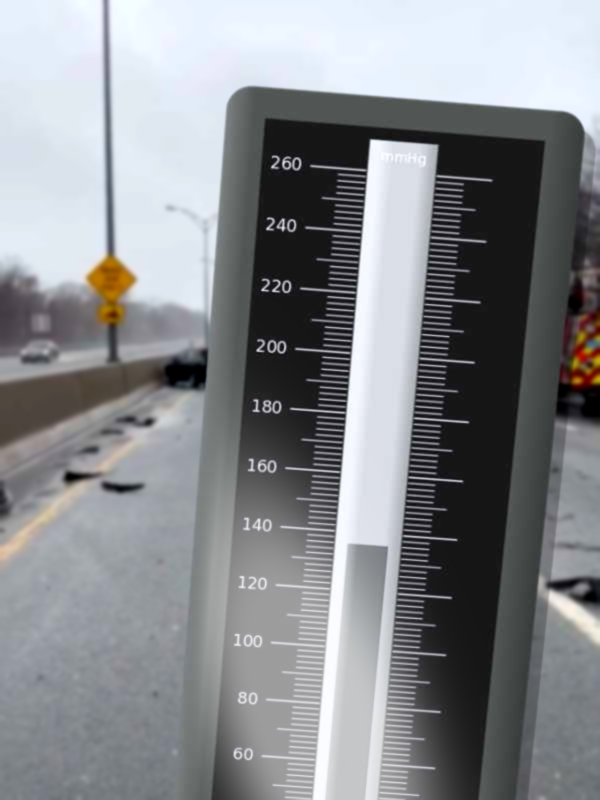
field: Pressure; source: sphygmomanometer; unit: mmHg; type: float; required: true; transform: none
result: 136 mmHg
